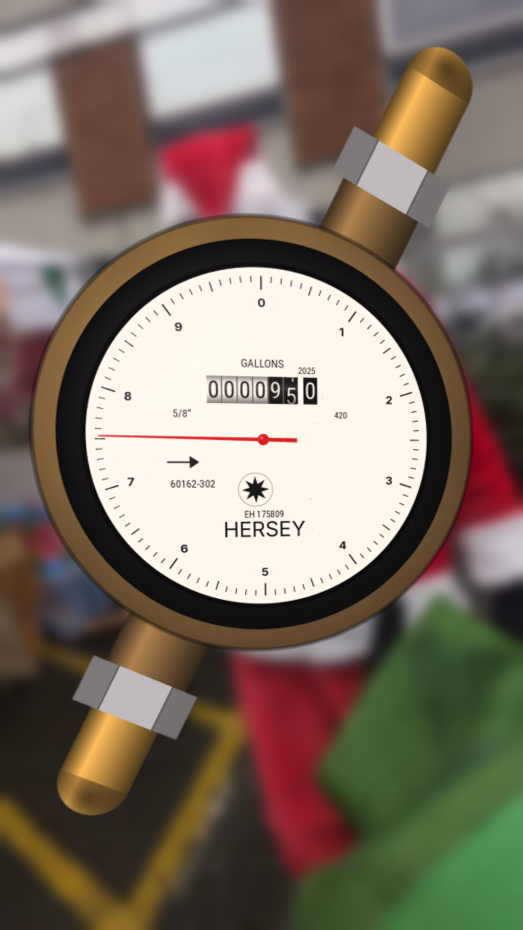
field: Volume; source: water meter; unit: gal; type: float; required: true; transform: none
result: 947.5 gal
